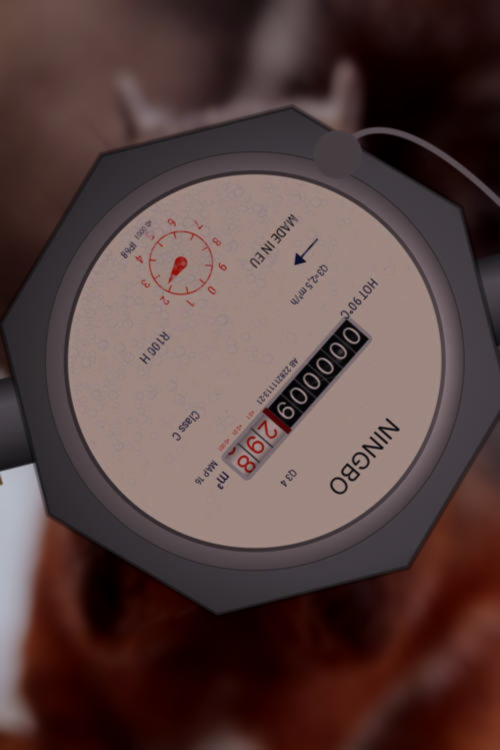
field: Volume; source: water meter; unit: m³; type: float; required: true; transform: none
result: 9.2982 m³
